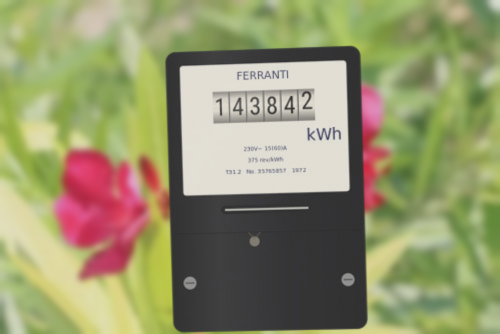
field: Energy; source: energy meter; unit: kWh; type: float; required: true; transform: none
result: 143842 kWh
